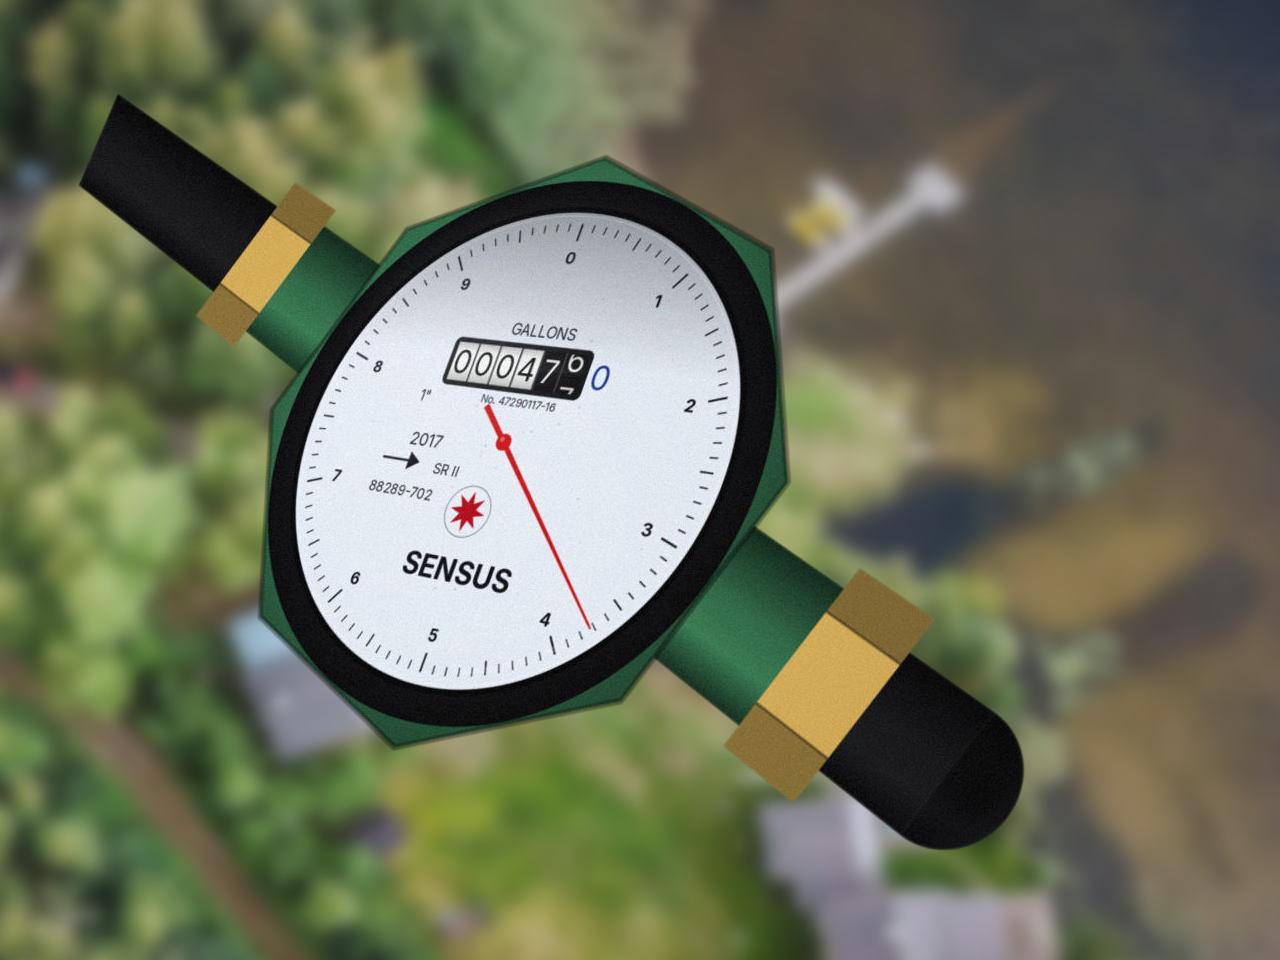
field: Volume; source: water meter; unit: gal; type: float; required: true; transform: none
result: 4763.7 gal
